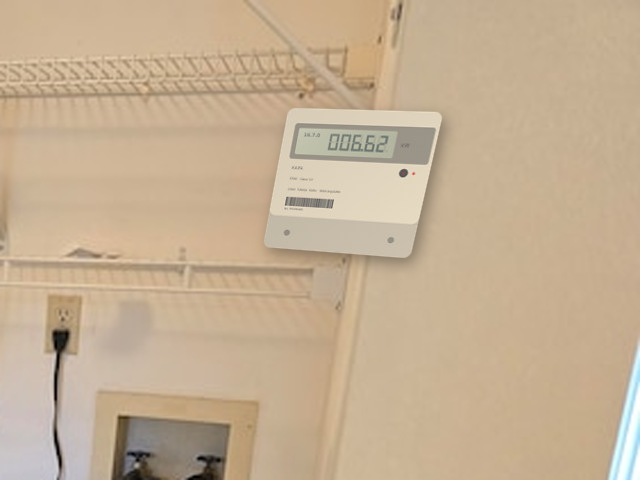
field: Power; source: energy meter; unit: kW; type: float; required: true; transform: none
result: 6.62 kW
